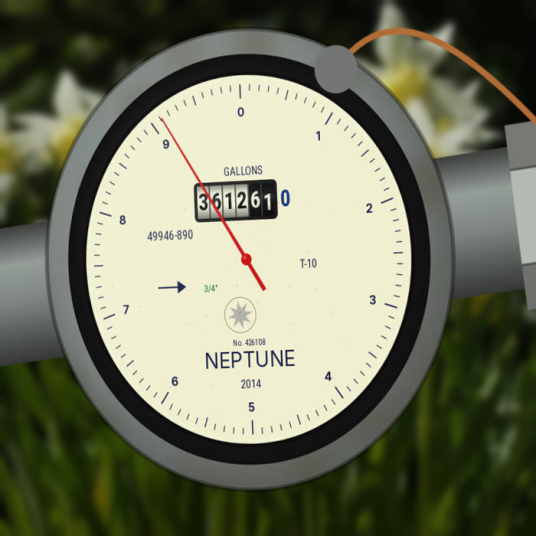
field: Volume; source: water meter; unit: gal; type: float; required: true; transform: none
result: 3612609.1 gal
